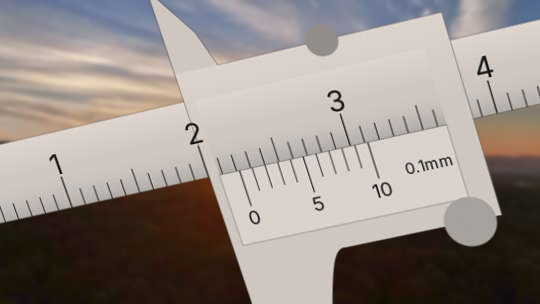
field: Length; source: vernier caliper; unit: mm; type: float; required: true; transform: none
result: 22.2 mm
